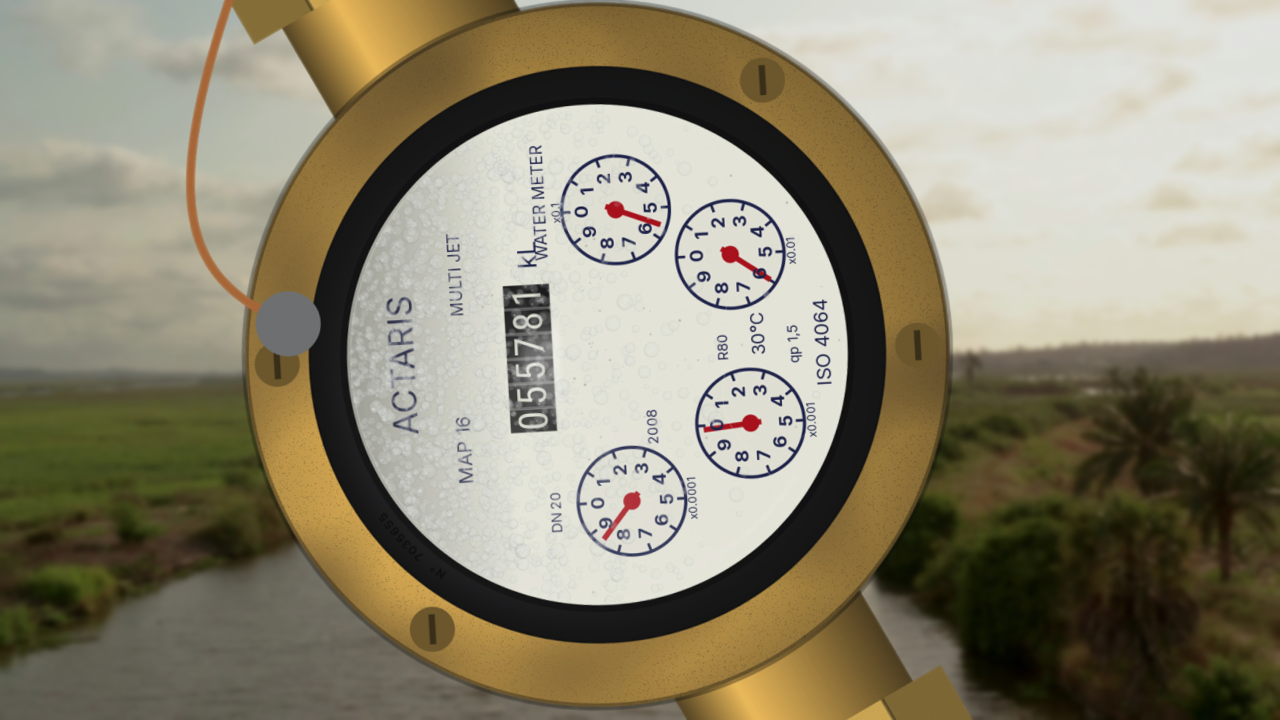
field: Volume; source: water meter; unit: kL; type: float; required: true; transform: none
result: 55781.5598 kL
